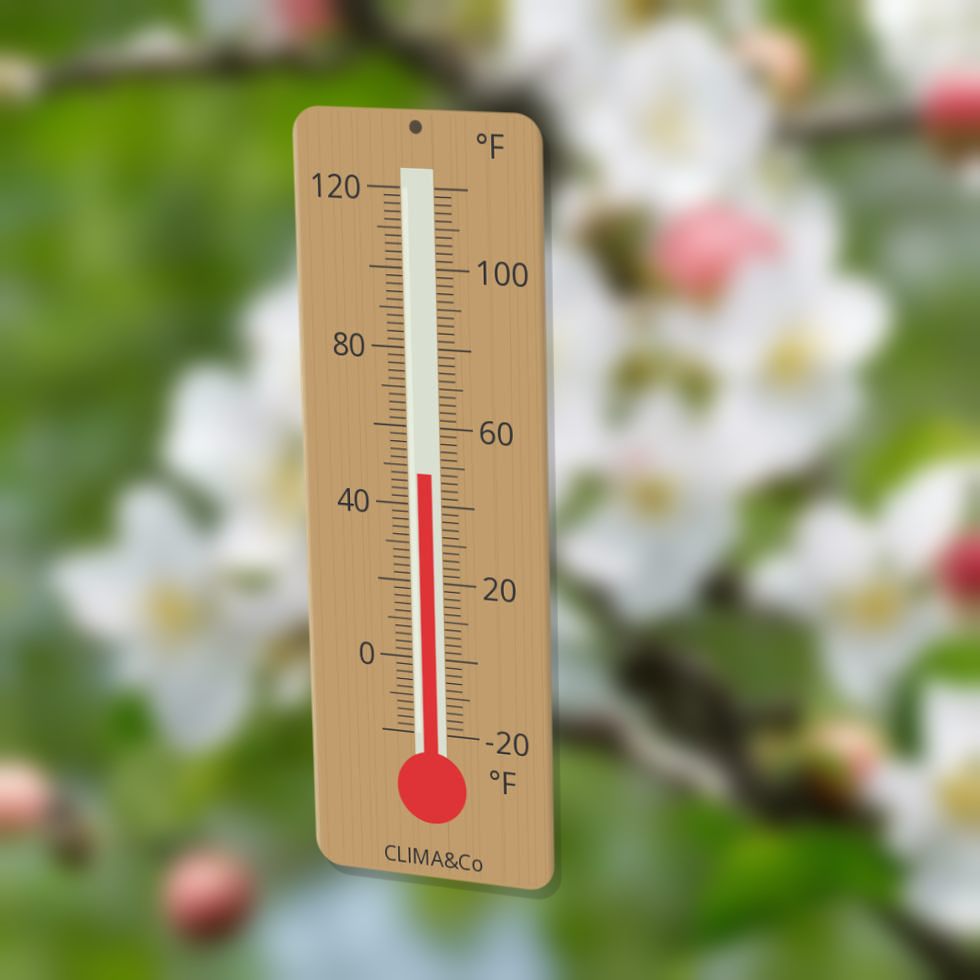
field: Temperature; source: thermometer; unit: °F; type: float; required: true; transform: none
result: 48 °F
